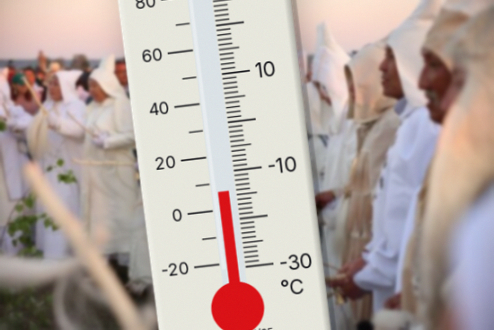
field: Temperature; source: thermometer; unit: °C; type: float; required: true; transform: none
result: -14 °C
